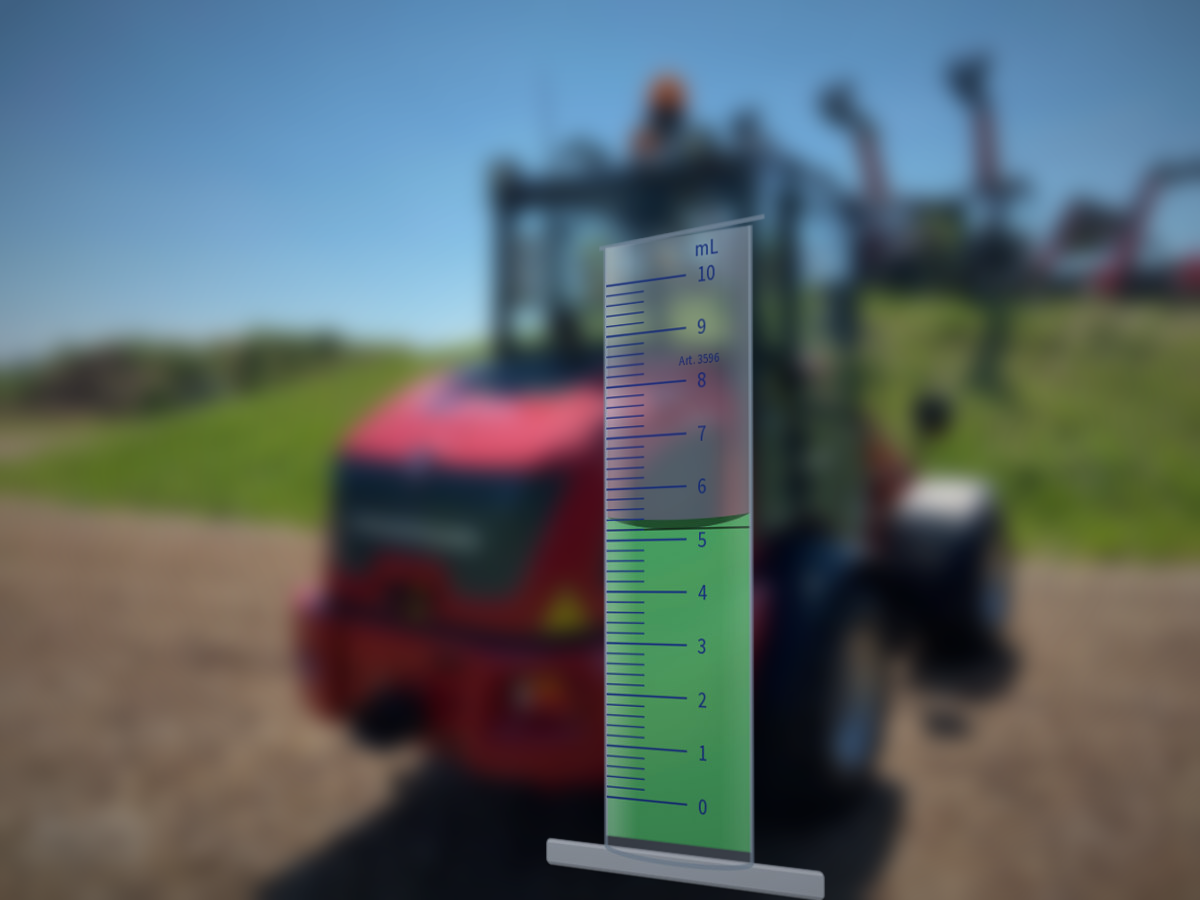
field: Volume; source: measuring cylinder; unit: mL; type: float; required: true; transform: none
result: 5.2 mL
